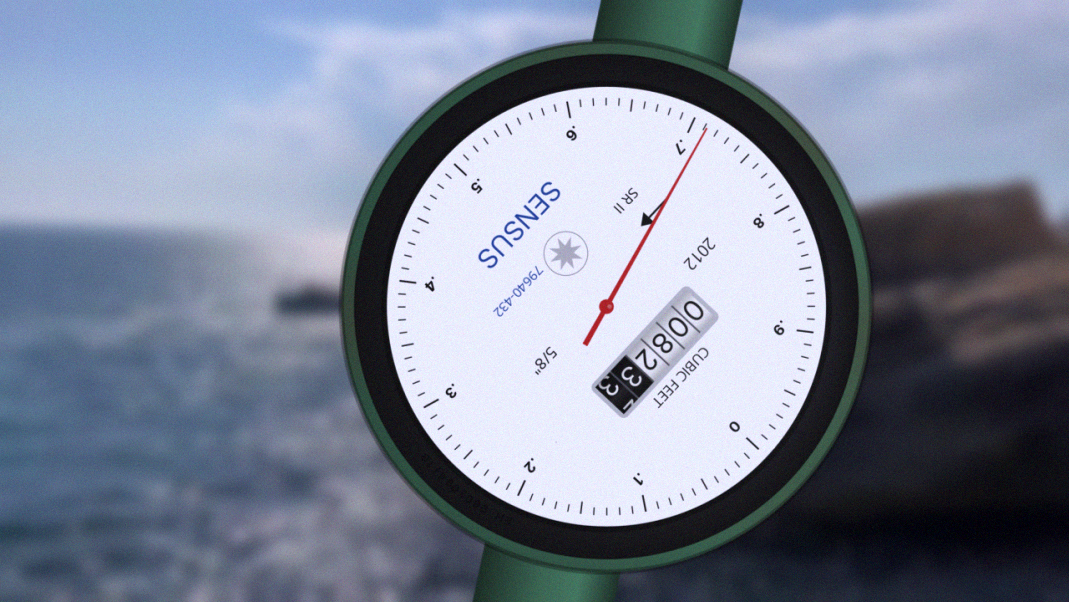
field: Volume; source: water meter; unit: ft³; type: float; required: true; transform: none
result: 8232.71 ft³
